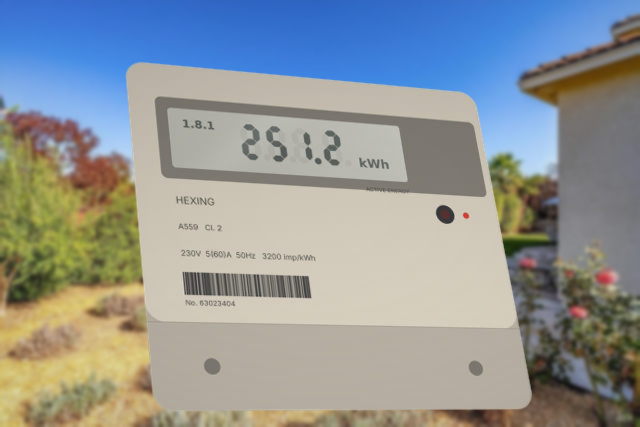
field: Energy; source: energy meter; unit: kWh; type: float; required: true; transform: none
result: 251.2 kWh
